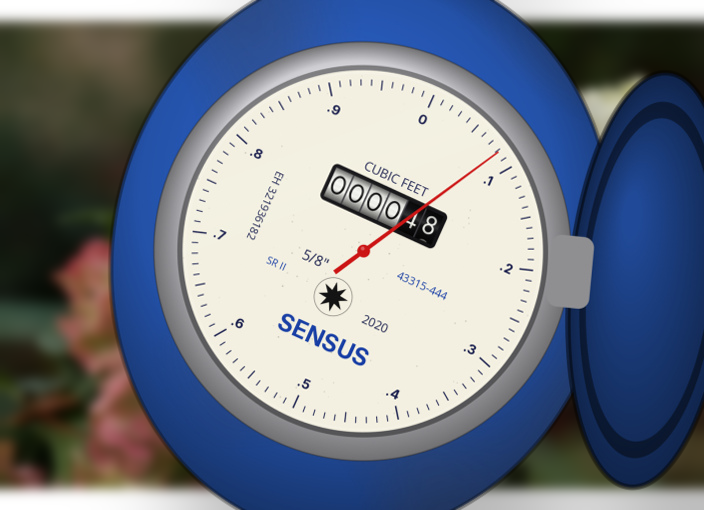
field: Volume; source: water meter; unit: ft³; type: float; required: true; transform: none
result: 48.08 ft³
